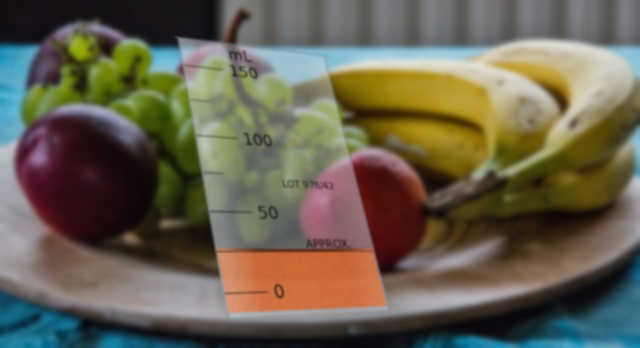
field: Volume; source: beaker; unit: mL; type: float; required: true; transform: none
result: 25 mL
